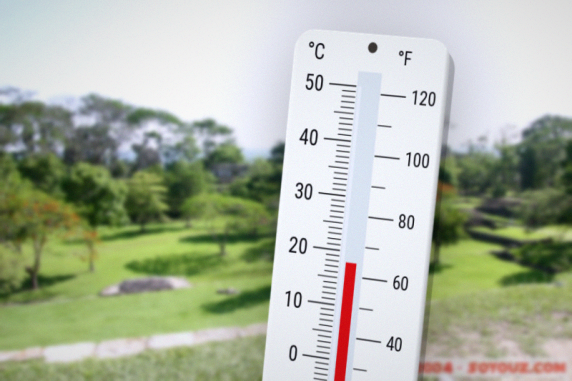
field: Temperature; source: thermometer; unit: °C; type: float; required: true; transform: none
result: 18 °C
